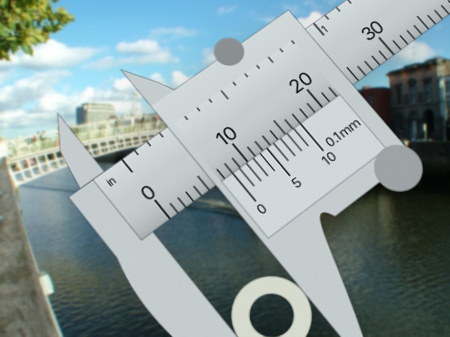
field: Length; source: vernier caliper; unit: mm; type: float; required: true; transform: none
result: 8.0 mm
